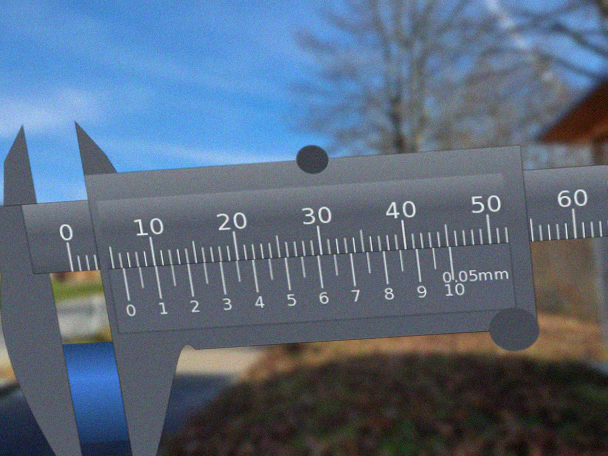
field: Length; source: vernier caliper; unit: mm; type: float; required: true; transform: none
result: 6.2 mm
